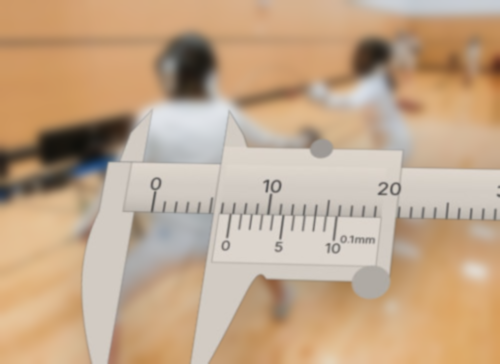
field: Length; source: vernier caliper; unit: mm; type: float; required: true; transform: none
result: 6.8 mm
